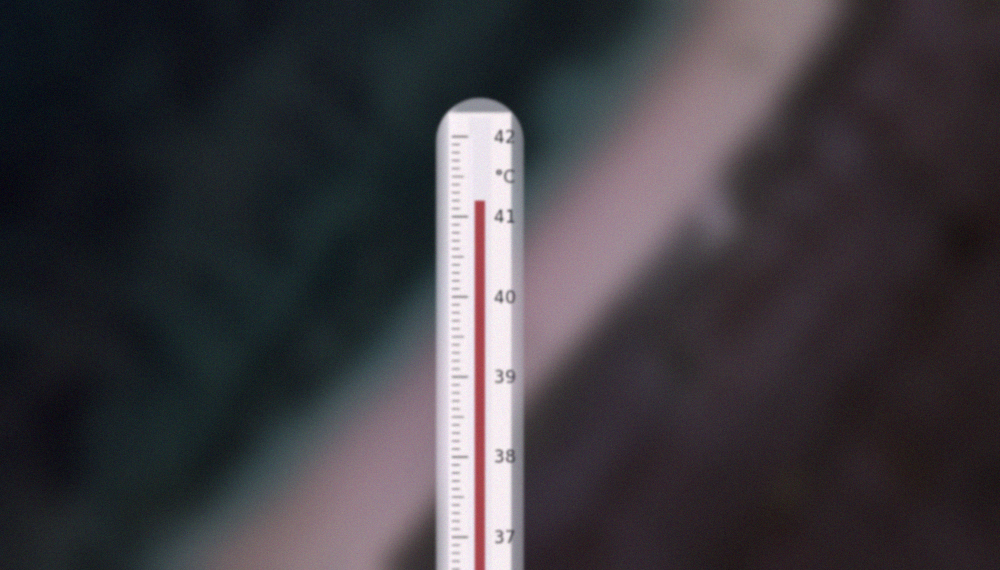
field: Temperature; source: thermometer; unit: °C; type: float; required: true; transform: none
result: 41.2 °C
